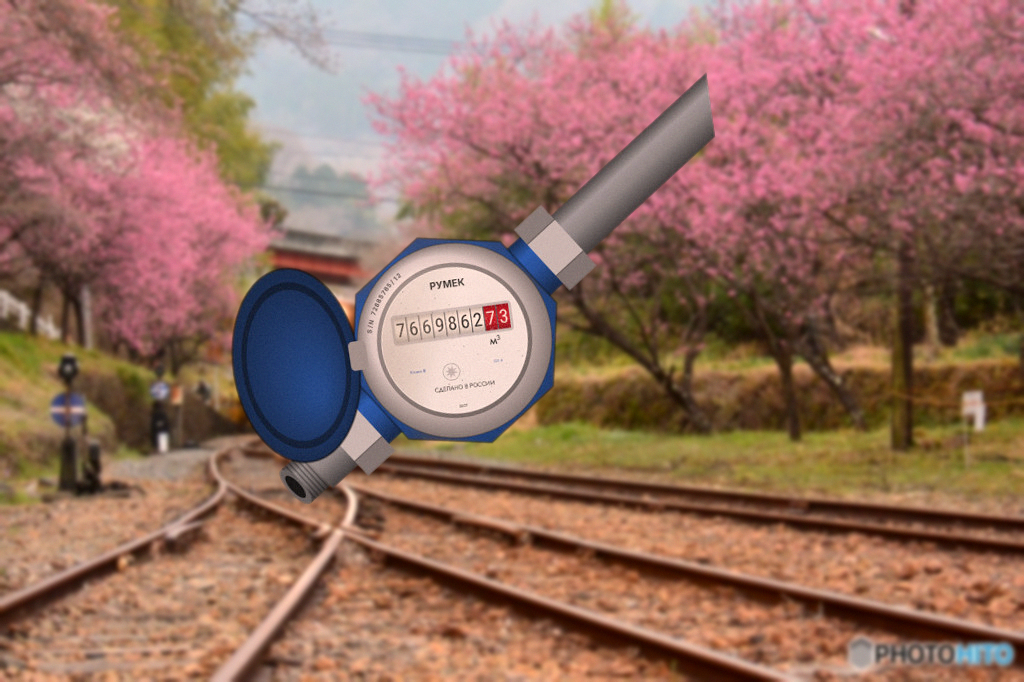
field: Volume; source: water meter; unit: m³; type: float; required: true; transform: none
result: 7669862.73 m³
